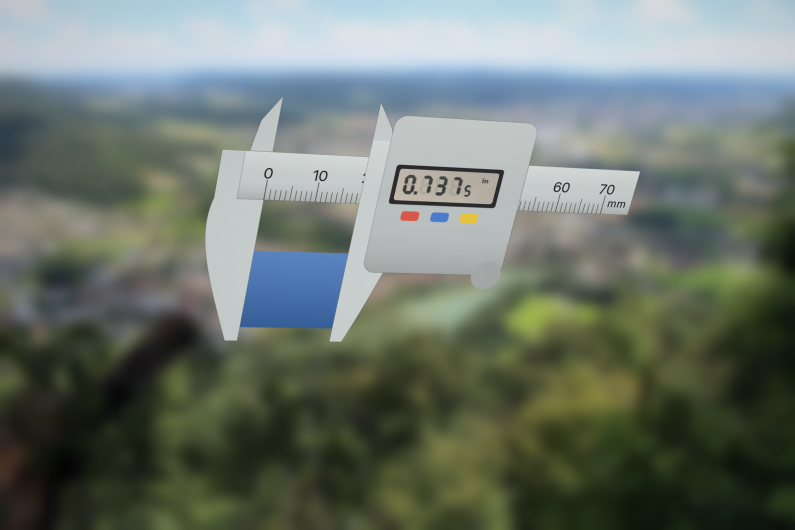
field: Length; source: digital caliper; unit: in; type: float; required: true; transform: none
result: 0.7375 in
